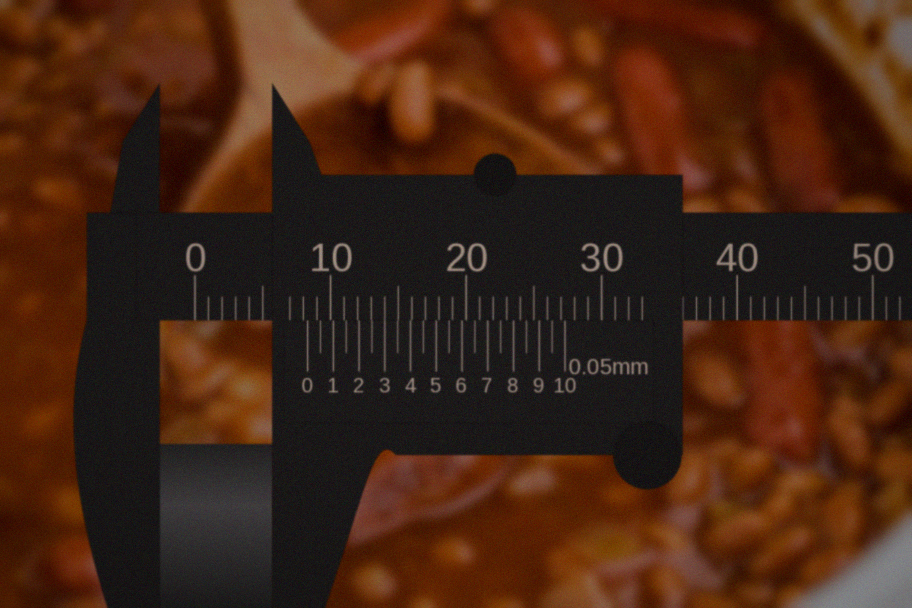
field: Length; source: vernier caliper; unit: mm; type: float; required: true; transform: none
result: 8.3 mm
